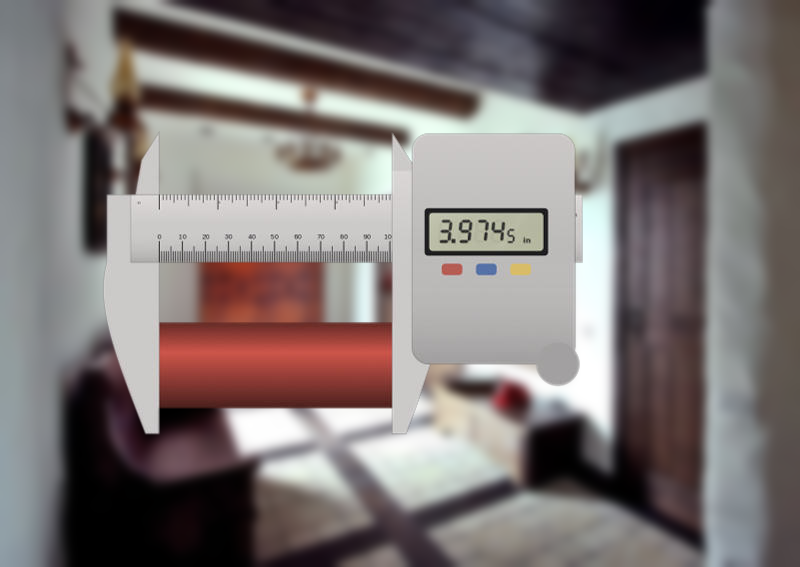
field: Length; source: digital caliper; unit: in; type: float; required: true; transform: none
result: 3.9745 in
